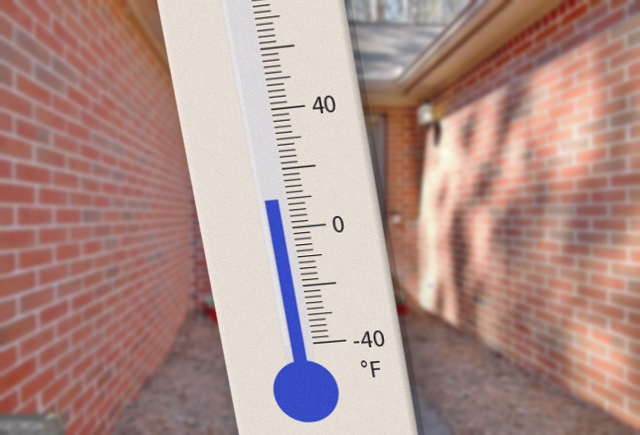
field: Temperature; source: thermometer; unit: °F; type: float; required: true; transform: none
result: 10 °F
